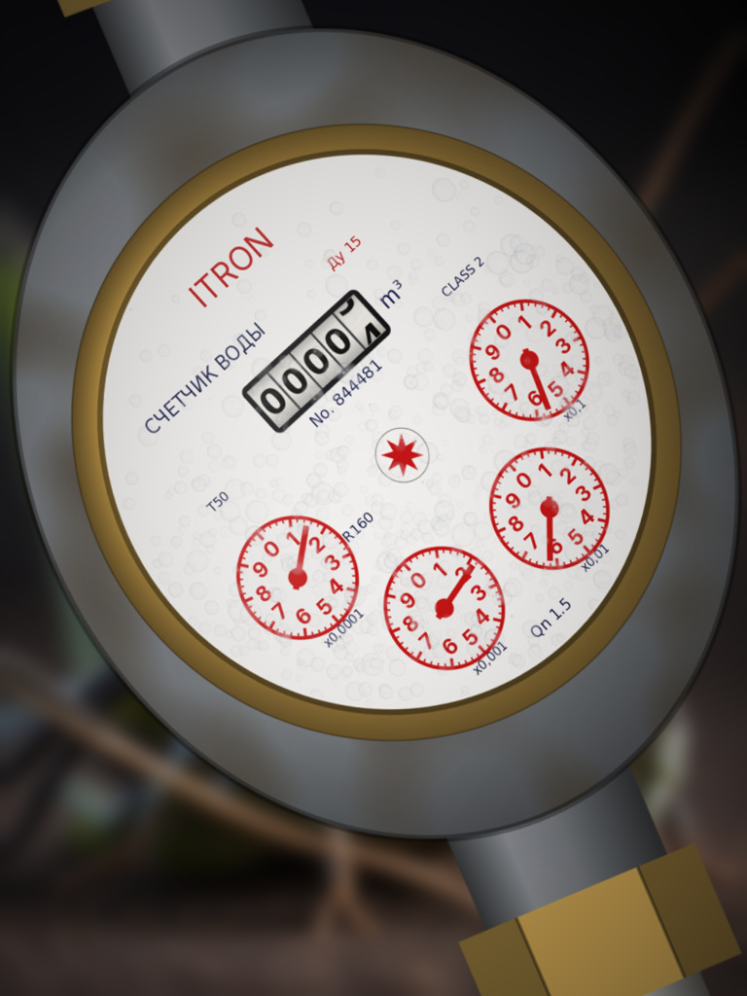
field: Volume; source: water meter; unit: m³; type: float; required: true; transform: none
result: 3.5621 m³
